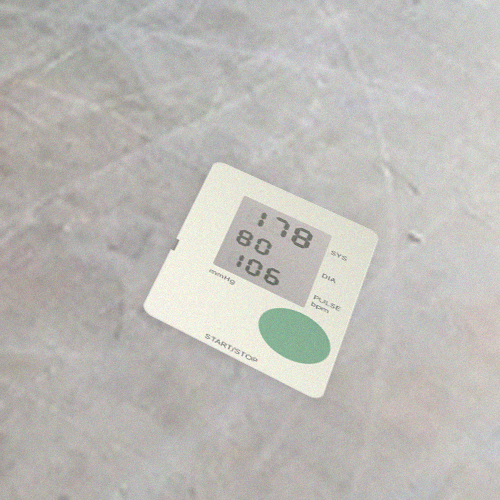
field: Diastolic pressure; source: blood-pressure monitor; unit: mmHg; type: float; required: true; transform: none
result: 80 mmHg
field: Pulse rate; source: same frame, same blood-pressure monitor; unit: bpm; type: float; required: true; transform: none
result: 106 bpm
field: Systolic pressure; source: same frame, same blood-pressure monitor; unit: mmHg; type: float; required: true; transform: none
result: 178 mmHg
